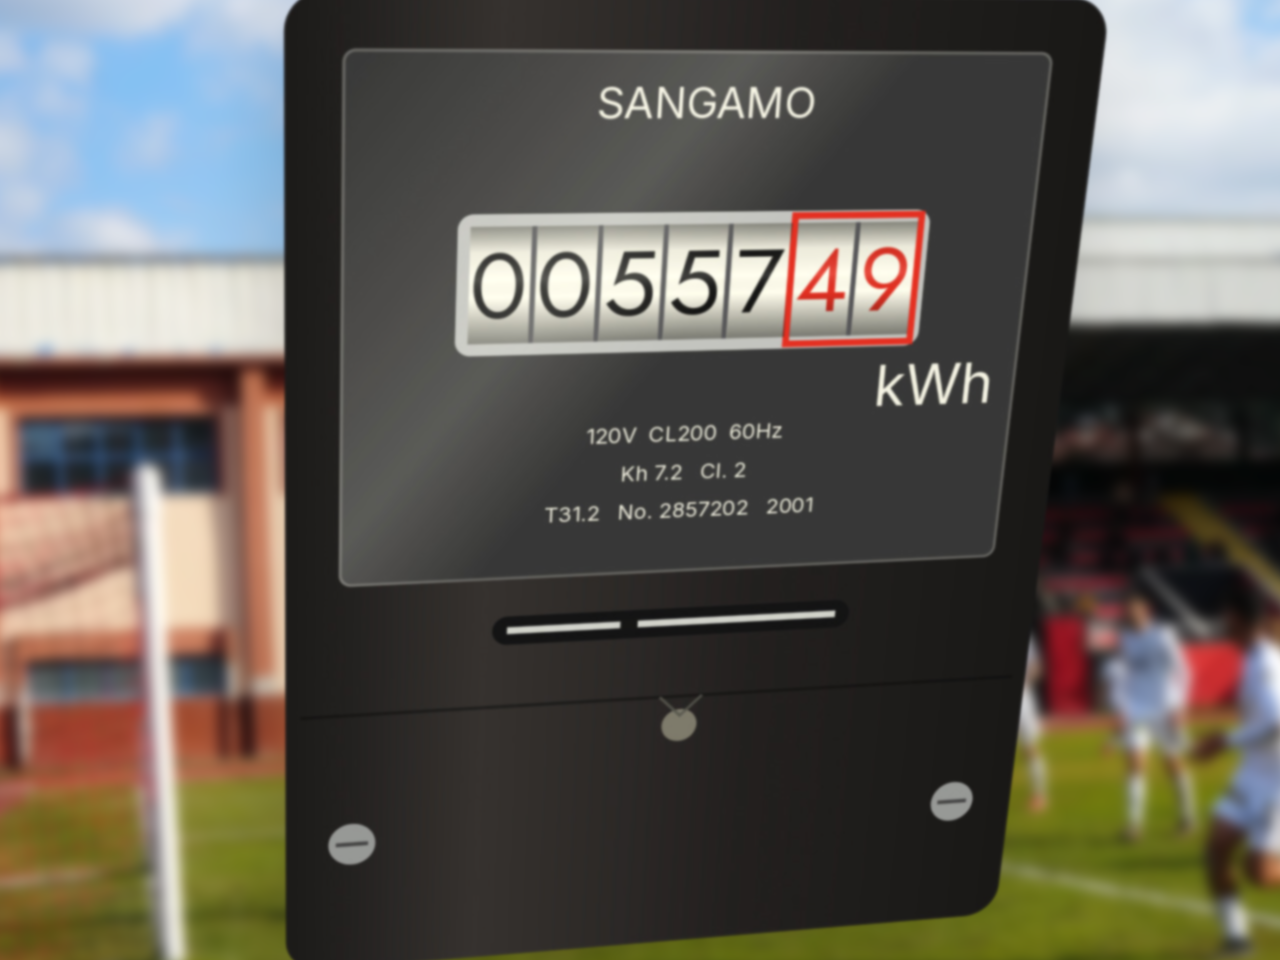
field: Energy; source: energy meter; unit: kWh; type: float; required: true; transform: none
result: 557.49 kWh
